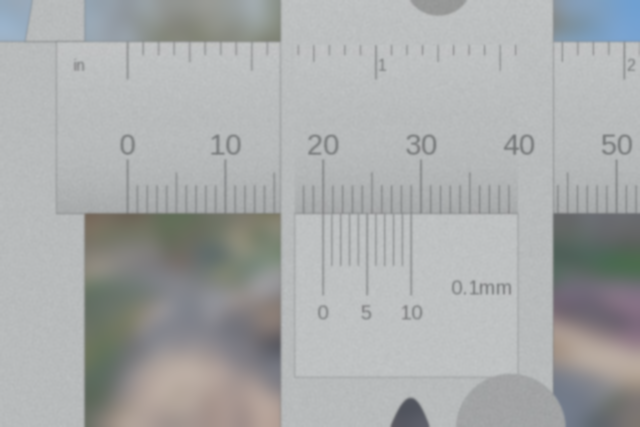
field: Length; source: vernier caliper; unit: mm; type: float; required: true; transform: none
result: 20.0 mm
